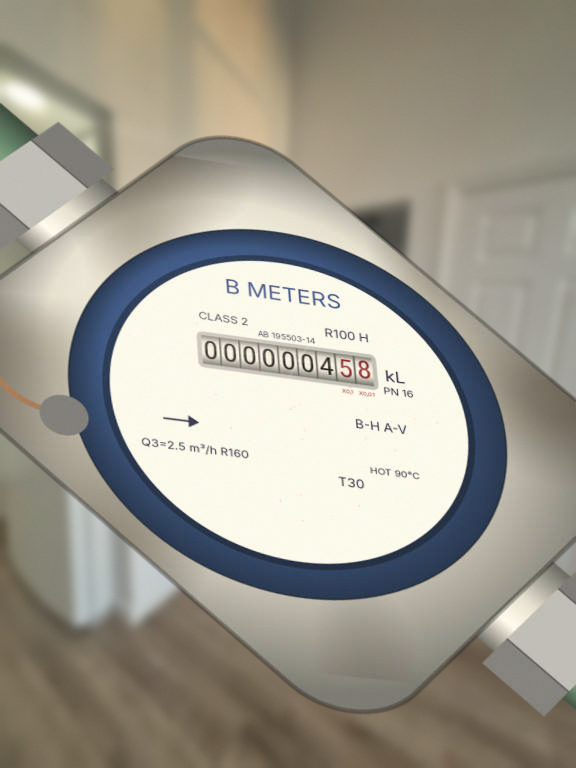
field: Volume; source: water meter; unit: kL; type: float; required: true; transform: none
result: 4.58 kL
